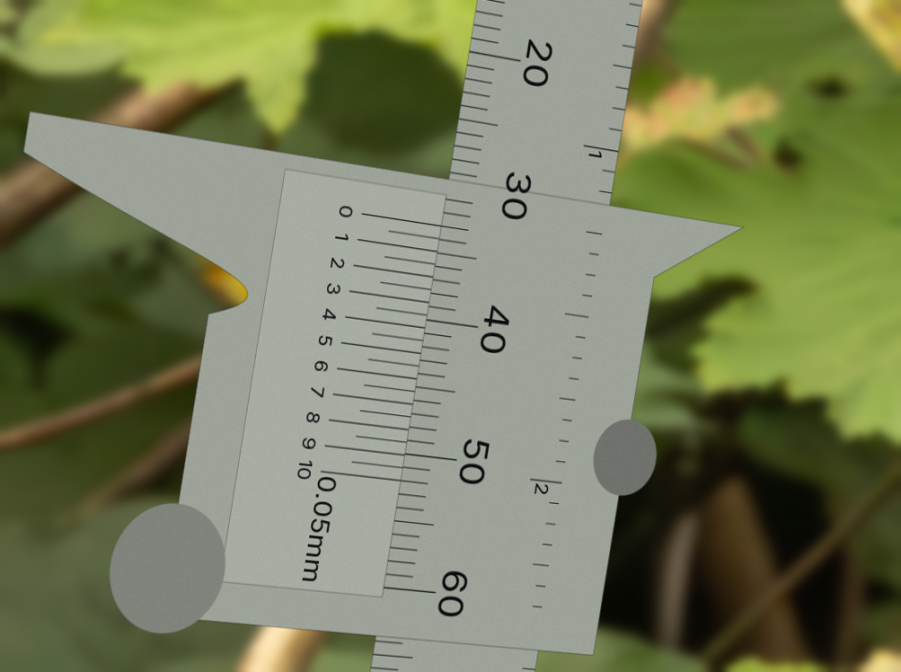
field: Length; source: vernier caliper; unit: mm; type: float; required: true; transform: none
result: 33.0 mm
